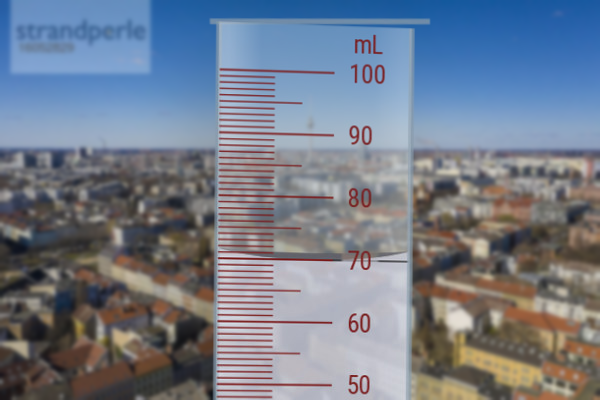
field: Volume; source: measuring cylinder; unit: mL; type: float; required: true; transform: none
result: 70 mL
